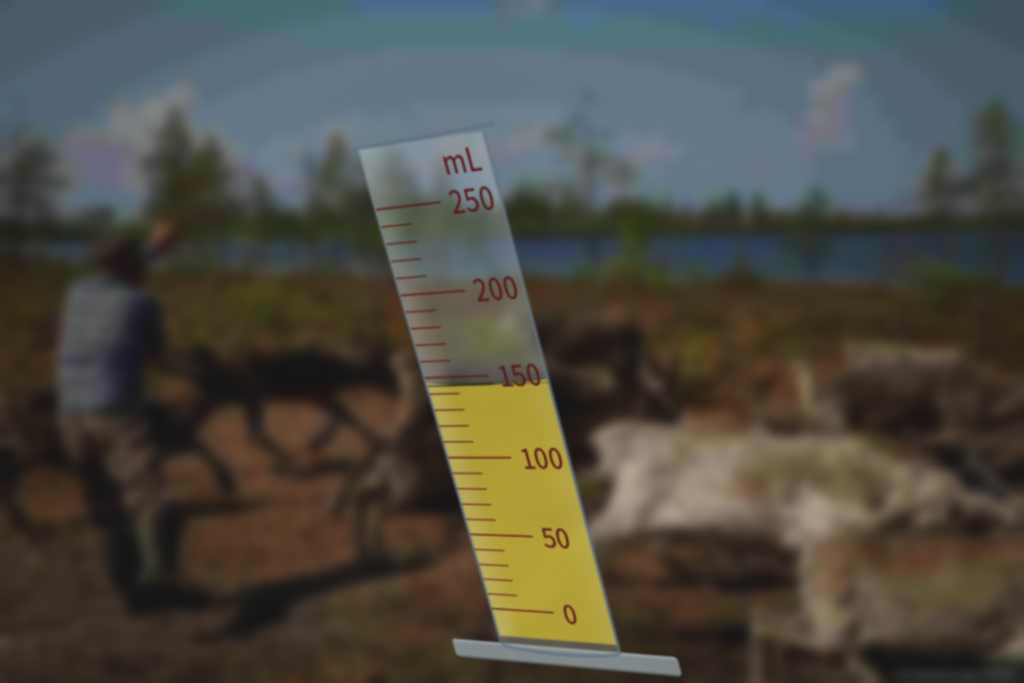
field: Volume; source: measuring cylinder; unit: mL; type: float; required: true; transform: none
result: 145 mL
